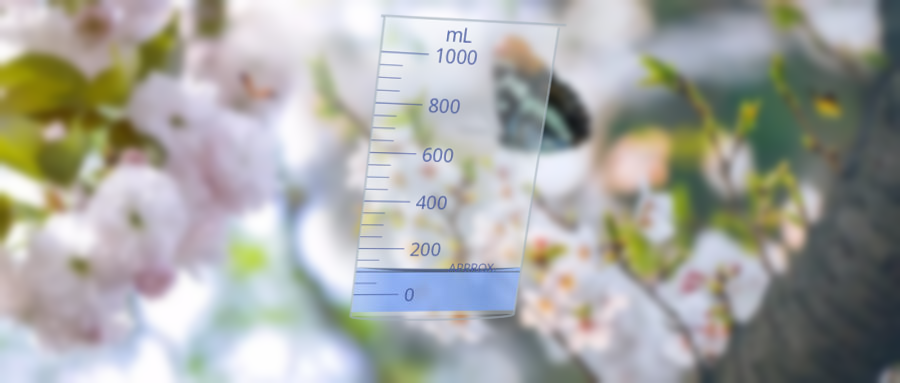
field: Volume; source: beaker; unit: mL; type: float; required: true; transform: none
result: 100 mL
